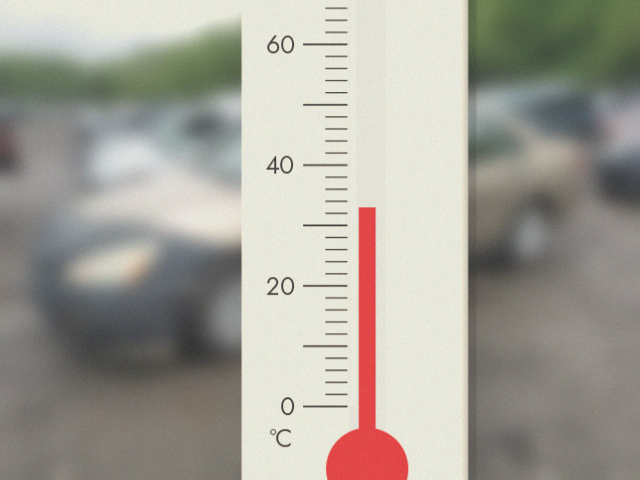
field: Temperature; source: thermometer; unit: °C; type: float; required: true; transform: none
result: 33 °C
